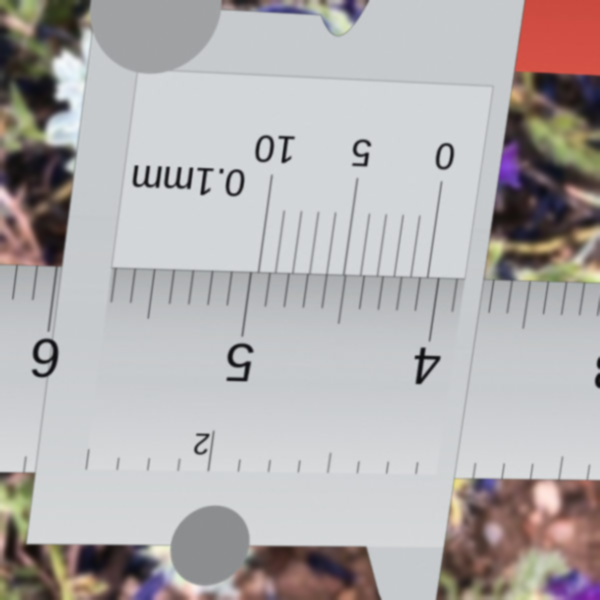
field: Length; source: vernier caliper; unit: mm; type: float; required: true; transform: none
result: 40.6 mm
